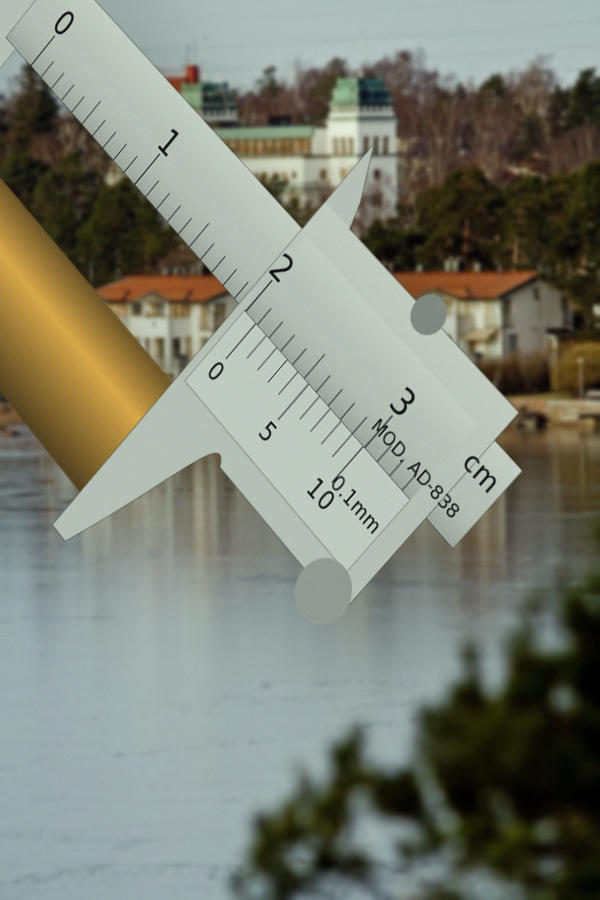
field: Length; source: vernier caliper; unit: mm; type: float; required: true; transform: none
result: 20.9 mm
